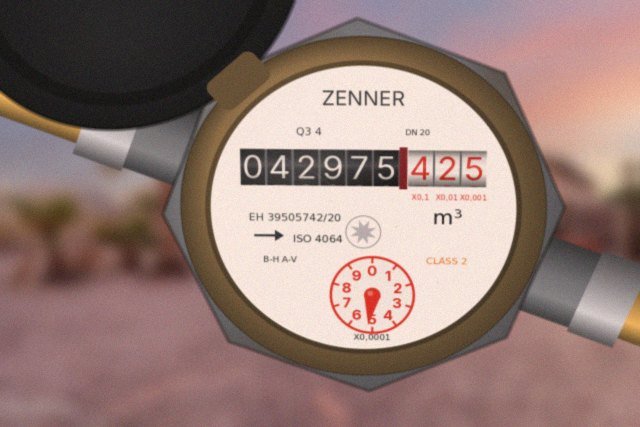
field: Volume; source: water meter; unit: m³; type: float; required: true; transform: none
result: 42975.4255 m³
